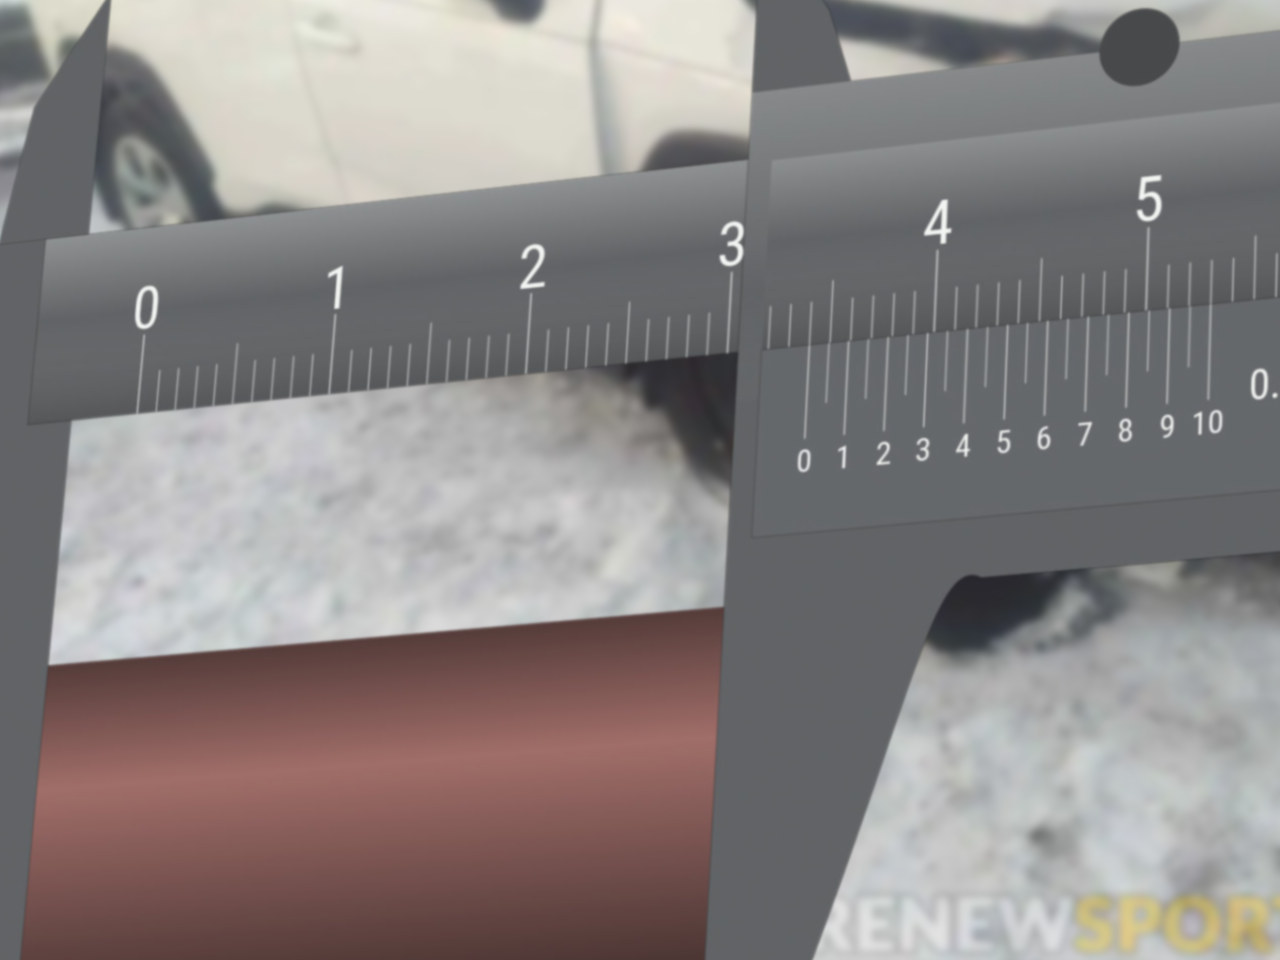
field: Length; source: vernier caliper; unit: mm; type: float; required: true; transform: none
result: 34.0 mm
